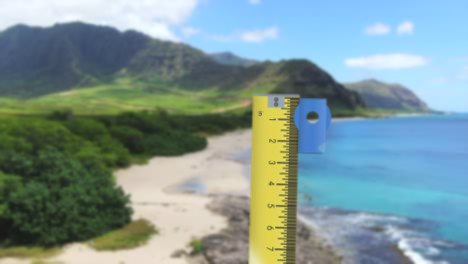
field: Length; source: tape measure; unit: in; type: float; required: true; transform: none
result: 2.5 in
